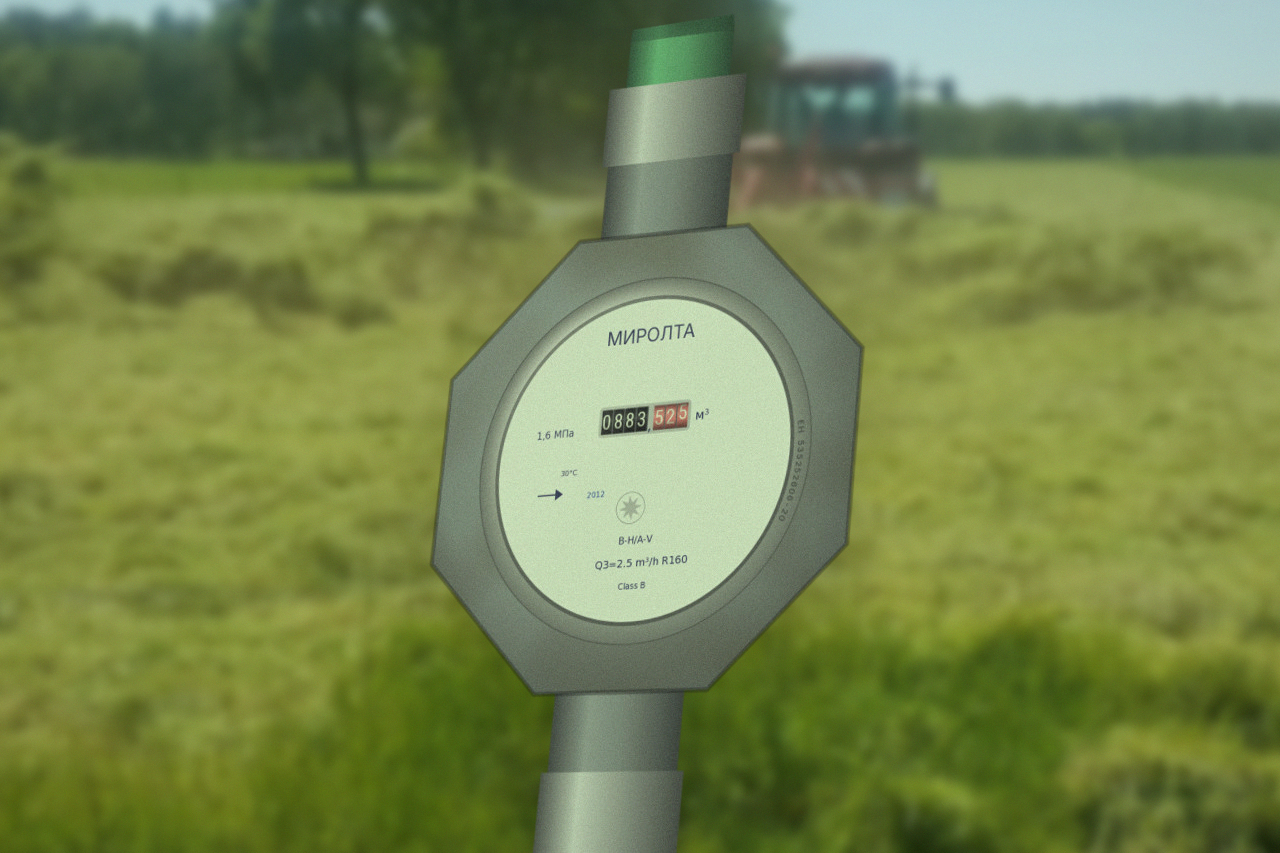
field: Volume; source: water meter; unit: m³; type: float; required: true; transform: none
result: 883.525 m³
